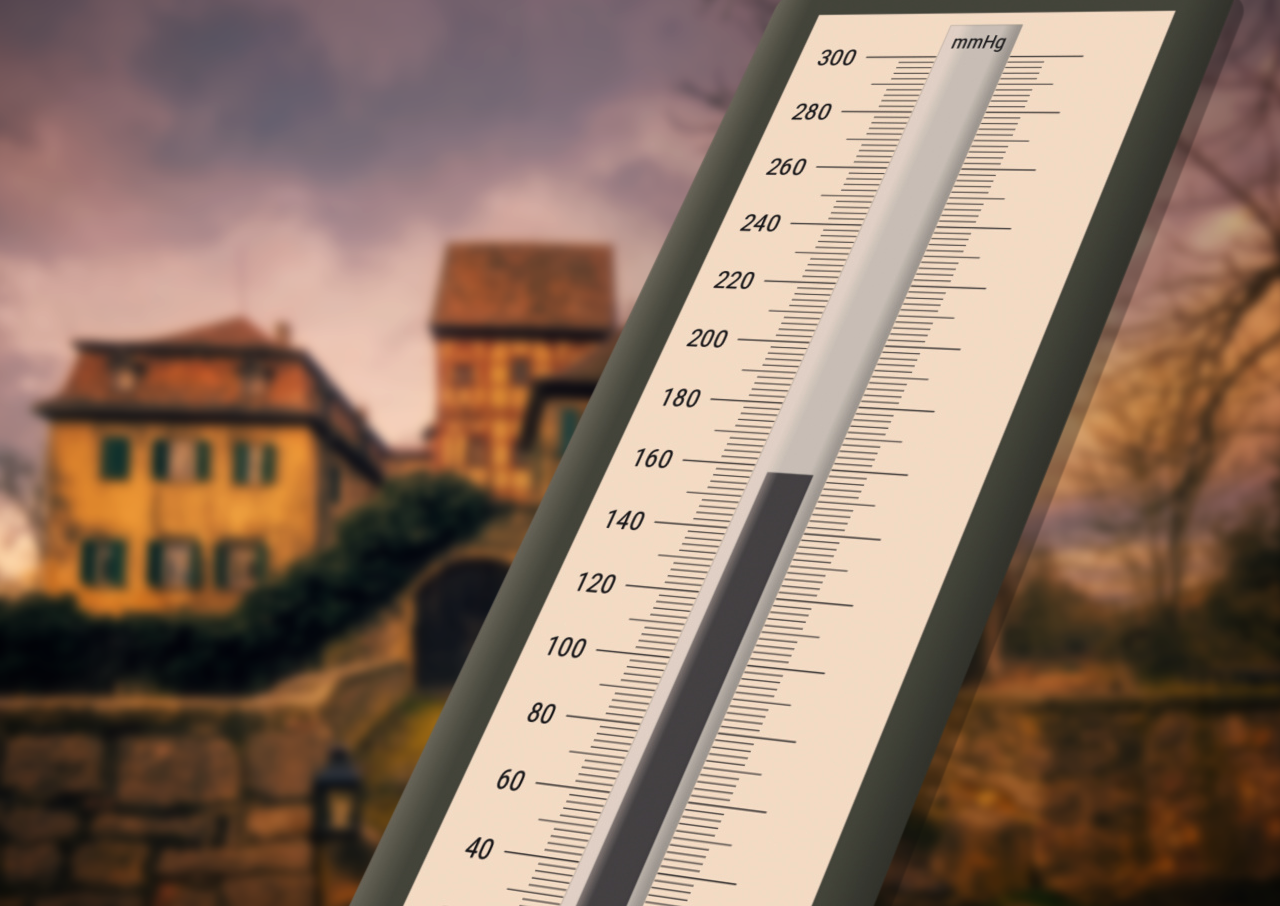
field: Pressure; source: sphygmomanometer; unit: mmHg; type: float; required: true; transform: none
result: 158 mmHg
